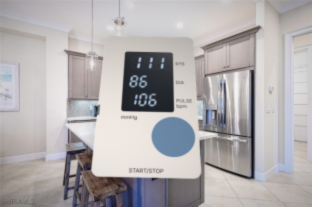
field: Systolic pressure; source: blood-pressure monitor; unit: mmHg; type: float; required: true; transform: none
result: 111 mmHg
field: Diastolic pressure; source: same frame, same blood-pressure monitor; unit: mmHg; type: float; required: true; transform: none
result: 86 mmHg
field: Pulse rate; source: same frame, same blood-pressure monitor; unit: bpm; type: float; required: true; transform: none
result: 106 bpm
